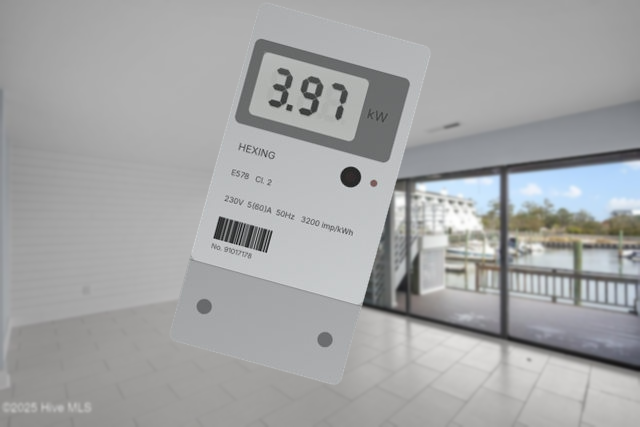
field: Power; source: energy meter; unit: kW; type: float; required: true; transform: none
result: 3.97 kW
